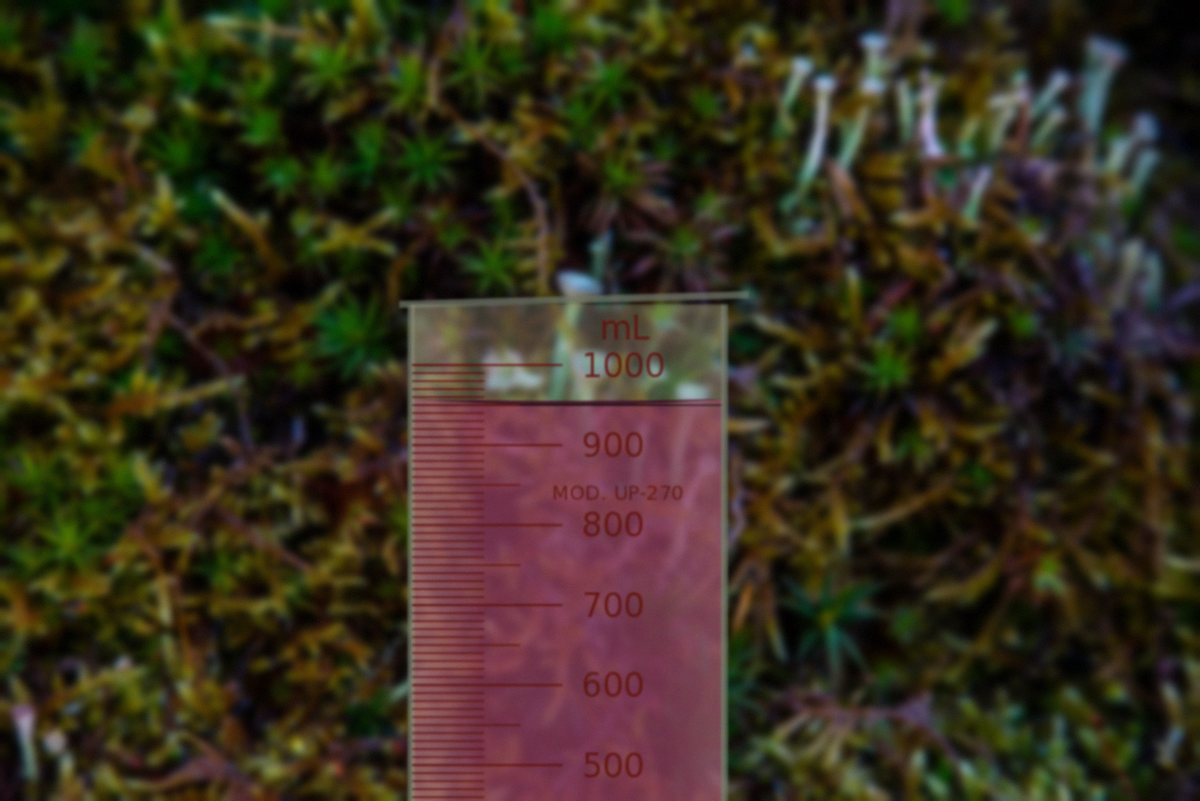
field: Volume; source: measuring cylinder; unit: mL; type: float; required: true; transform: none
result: 950 mL
